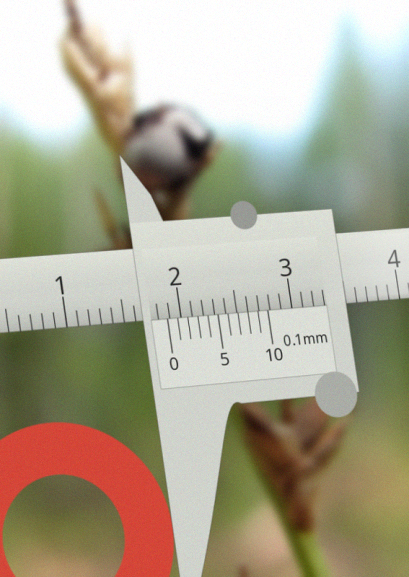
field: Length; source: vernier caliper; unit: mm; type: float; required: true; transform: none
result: 18.8 mm
